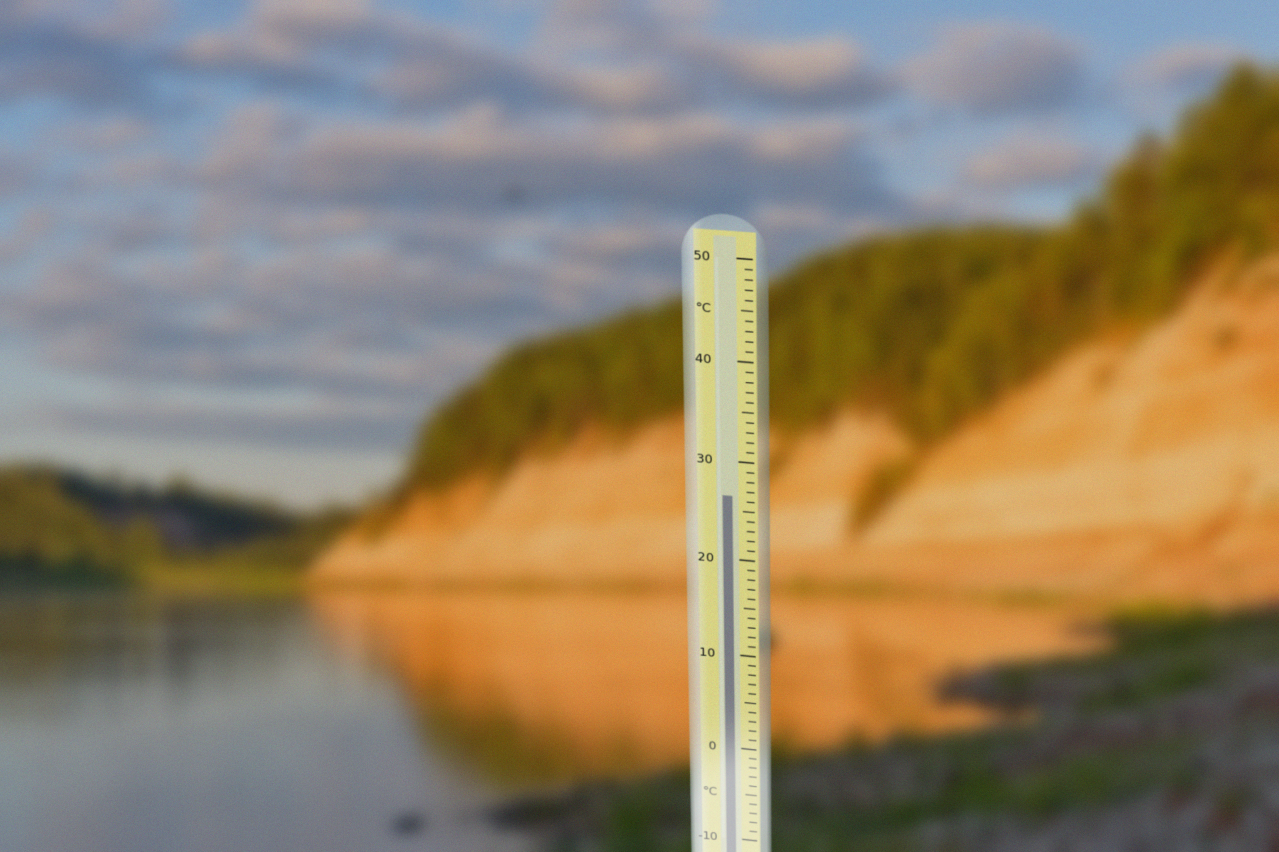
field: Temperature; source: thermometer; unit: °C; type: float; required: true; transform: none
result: 26.5 °C
